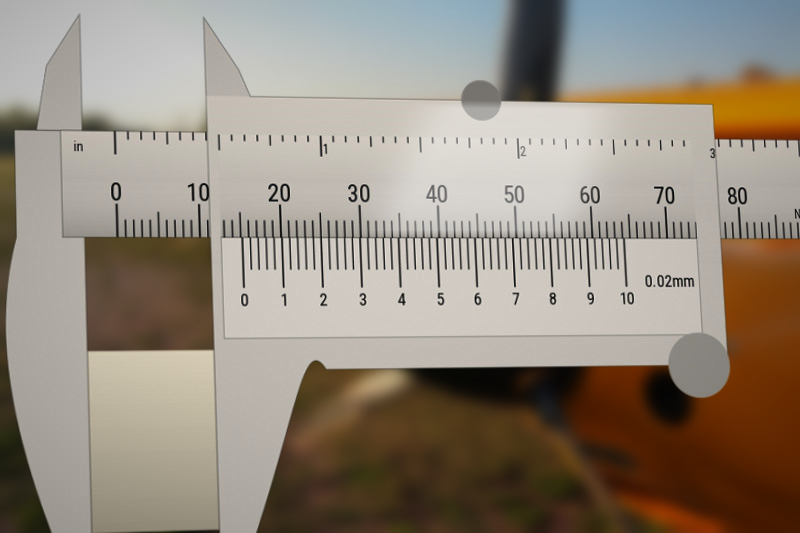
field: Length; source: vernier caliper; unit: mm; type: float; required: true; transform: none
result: 15.2 mm
